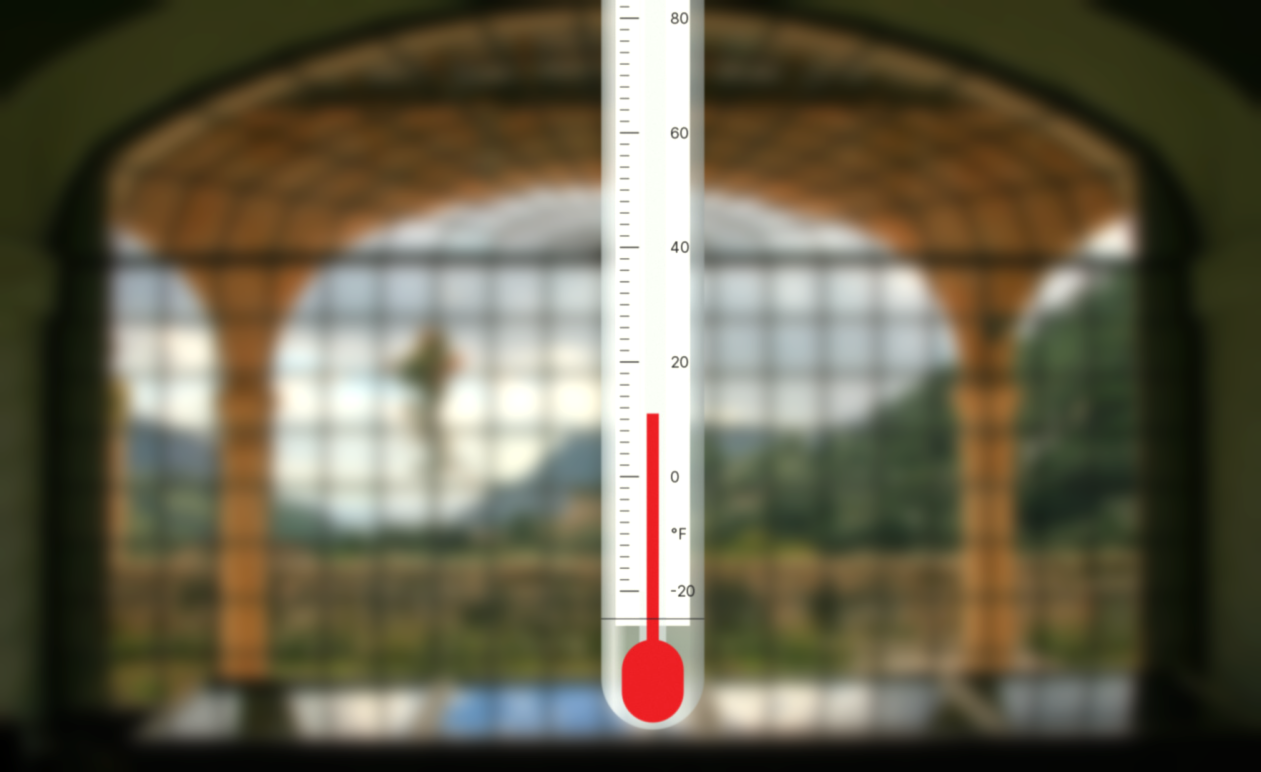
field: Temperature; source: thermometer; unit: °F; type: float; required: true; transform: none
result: 11 °F
